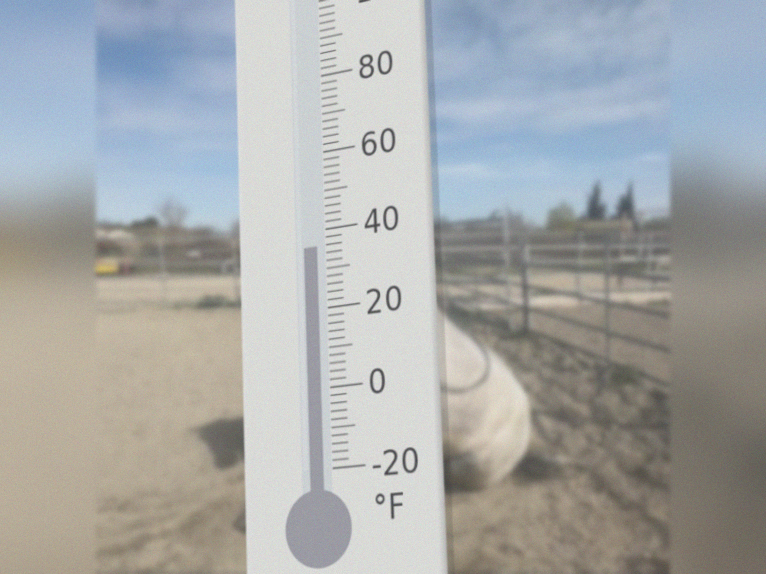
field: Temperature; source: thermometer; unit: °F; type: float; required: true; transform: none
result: 36 °F
